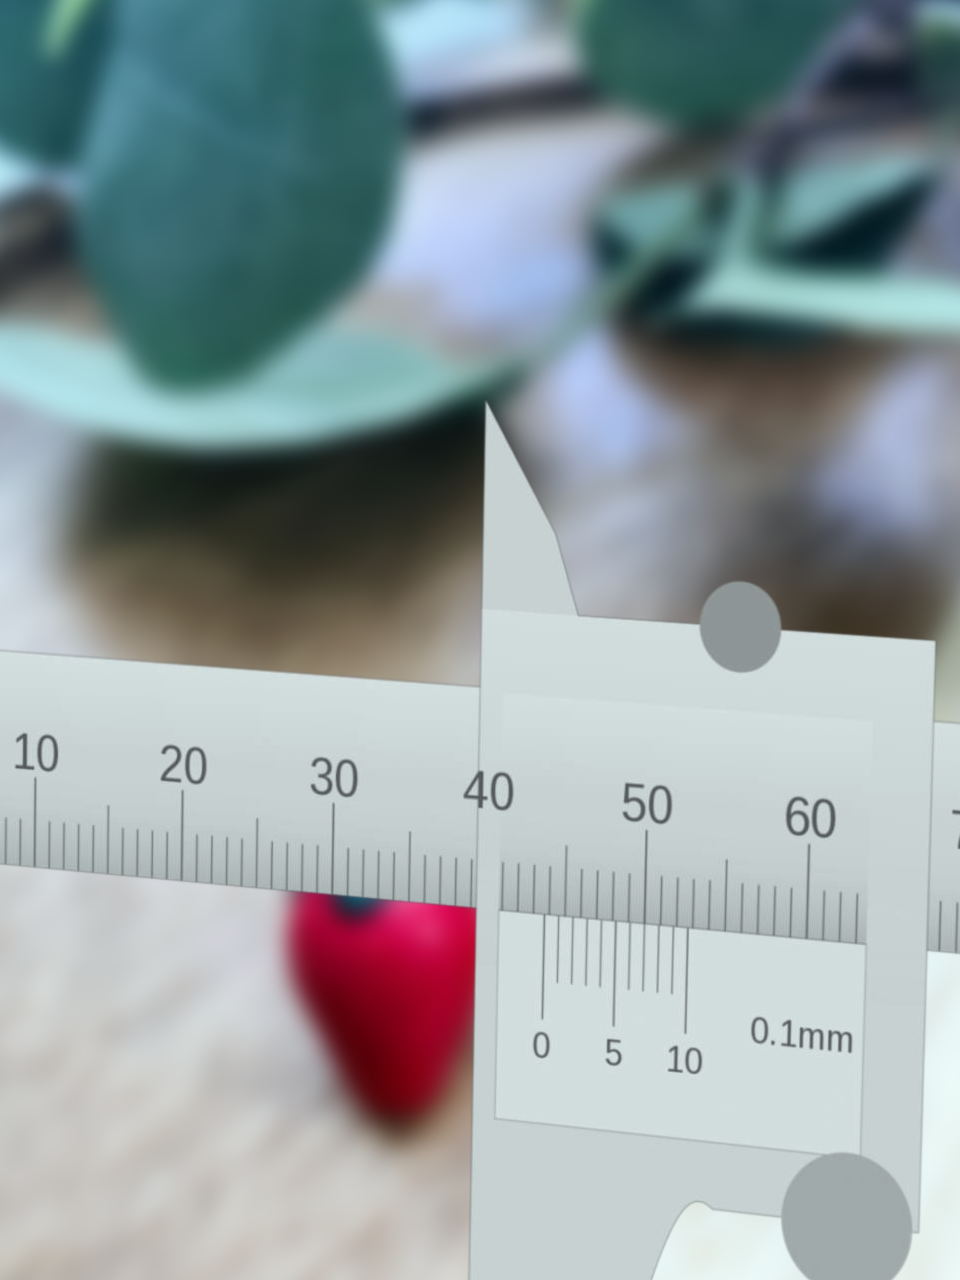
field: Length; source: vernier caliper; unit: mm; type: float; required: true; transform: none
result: 43.7 mm
